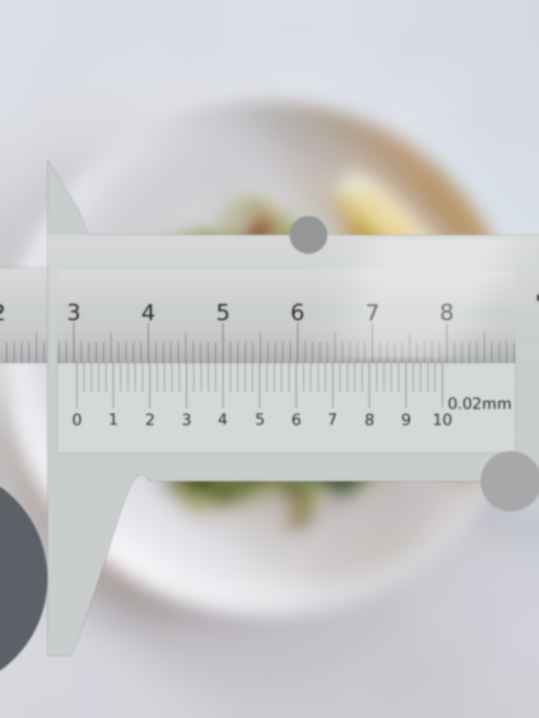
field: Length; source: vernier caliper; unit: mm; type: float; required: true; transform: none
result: 30.4 mm
